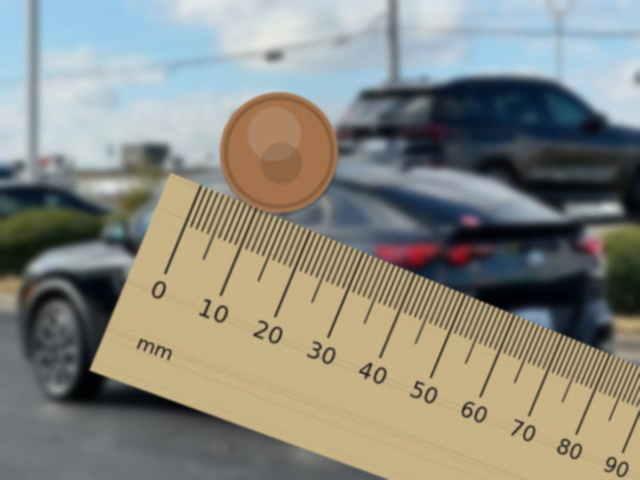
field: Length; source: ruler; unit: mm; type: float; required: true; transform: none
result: 20 mm
